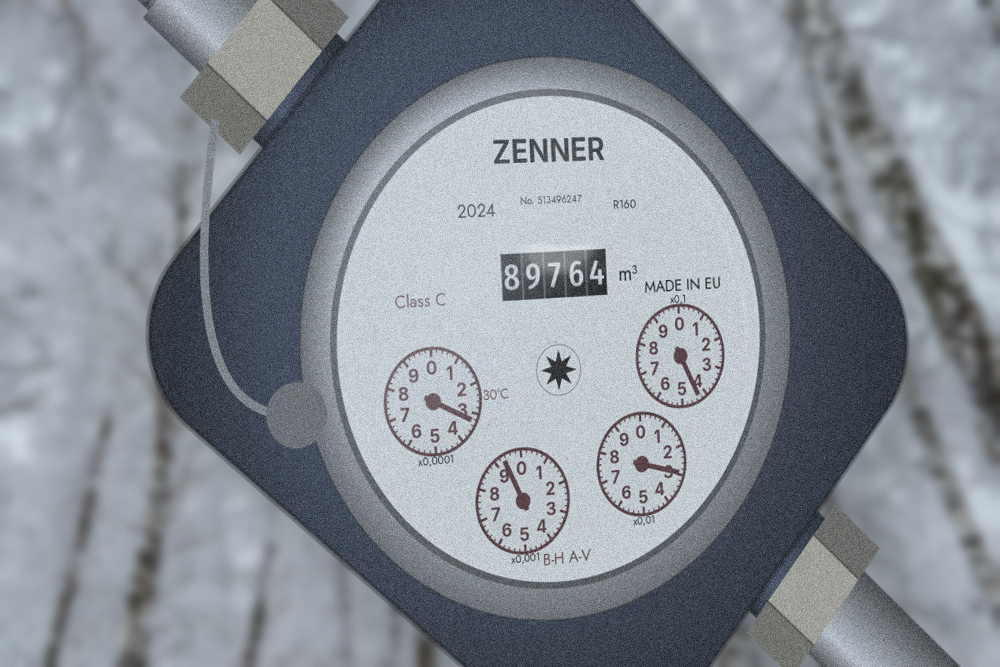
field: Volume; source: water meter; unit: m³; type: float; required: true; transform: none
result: 89764.4293 m³
